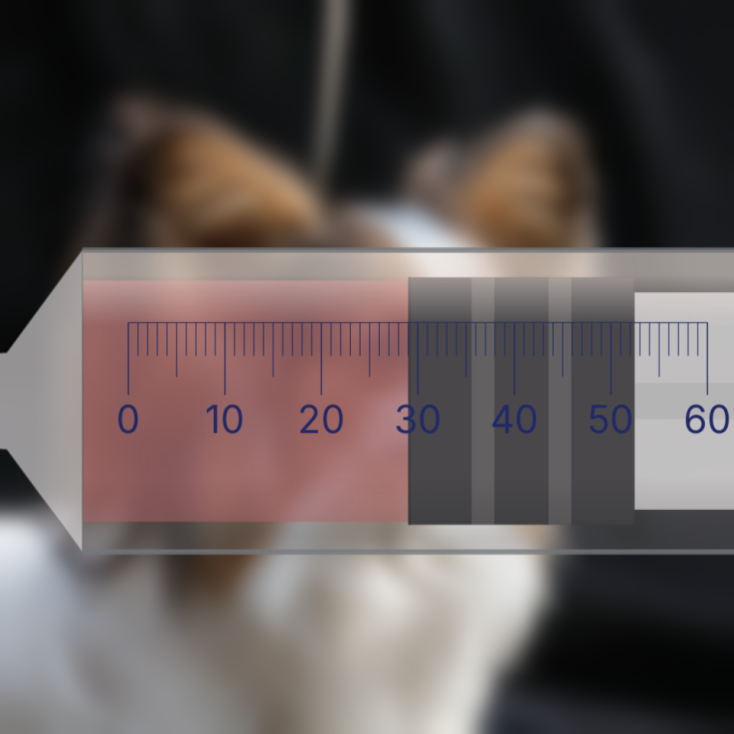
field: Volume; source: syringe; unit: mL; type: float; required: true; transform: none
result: 29 mL
